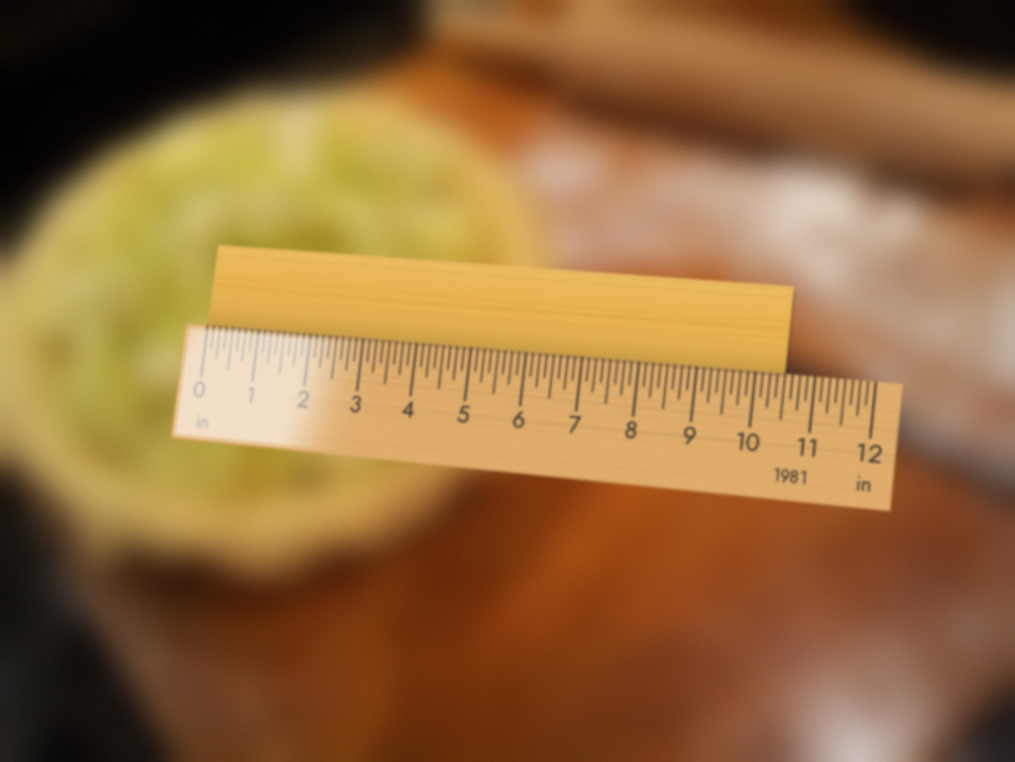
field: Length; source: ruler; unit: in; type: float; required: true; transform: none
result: 10.5 in
